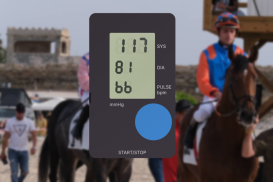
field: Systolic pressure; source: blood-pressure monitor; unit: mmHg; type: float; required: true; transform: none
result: 117 mmHg
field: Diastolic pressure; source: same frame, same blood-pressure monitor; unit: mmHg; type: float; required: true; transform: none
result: 81 mmHg
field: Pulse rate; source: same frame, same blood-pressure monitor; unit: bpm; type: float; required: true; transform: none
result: 66 bpm
